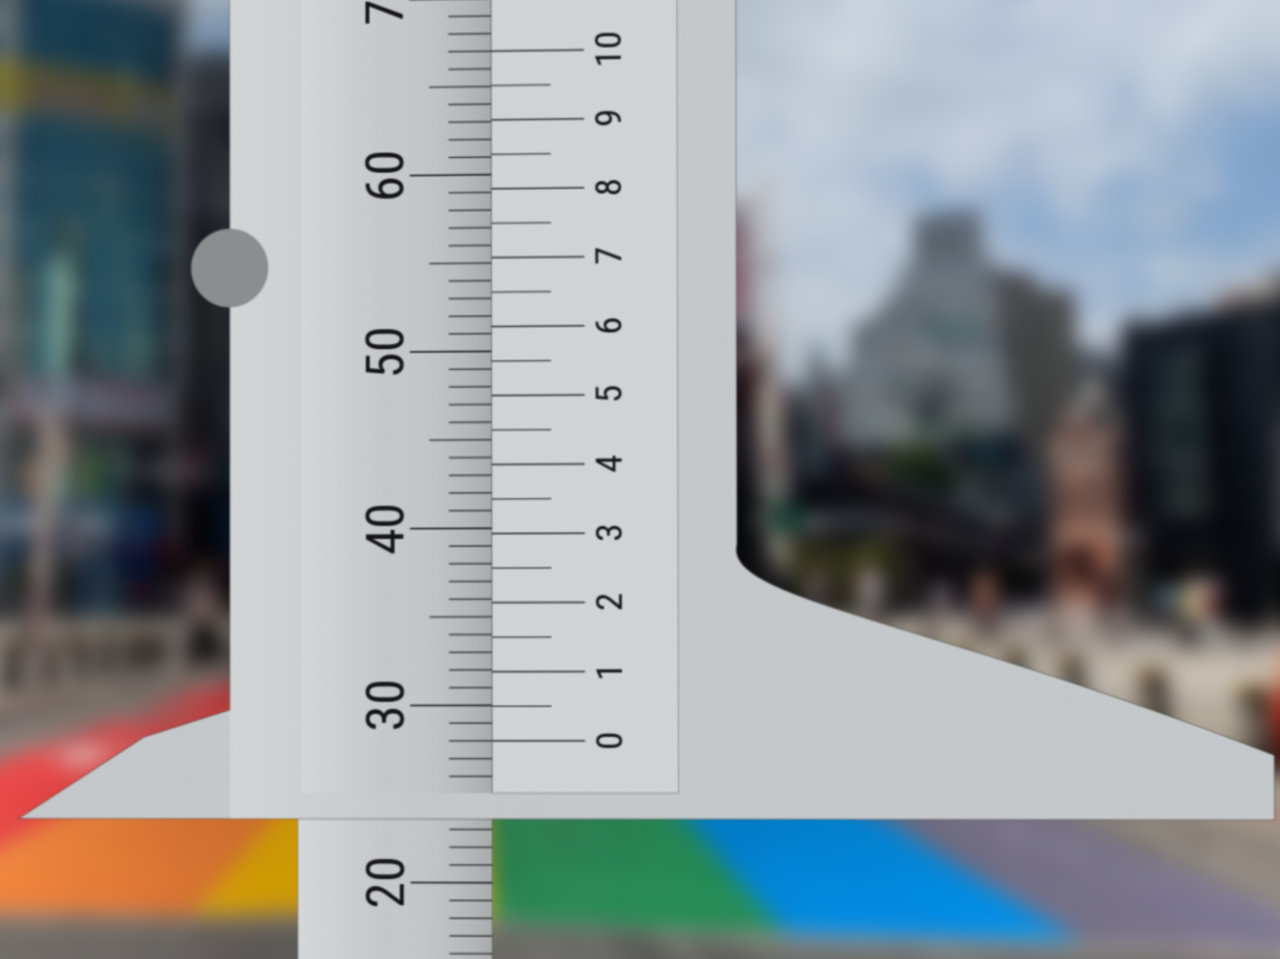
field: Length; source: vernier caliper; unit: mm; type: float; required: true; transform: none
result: 28.0 mm
